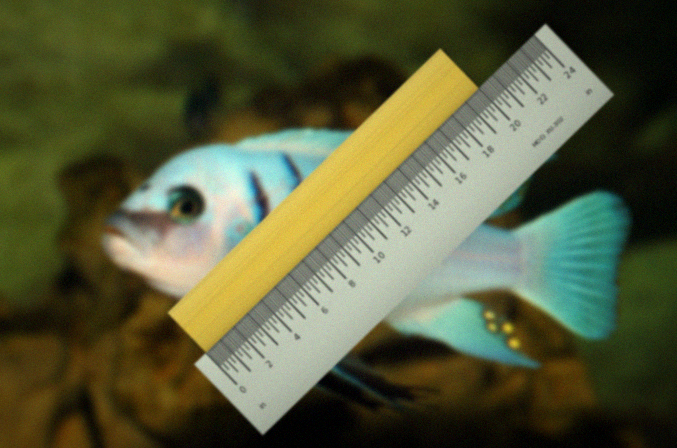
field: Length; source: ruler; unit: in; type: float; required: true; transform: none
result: 20 in
